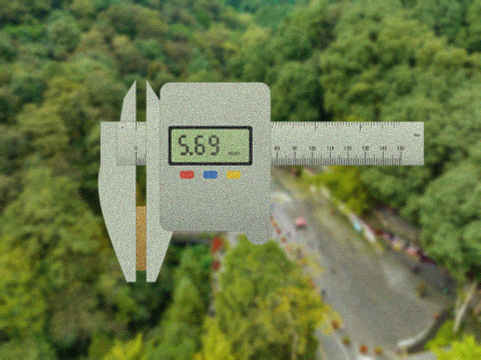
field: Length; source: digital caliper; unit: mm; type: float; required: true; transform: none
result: 5.69 mm
